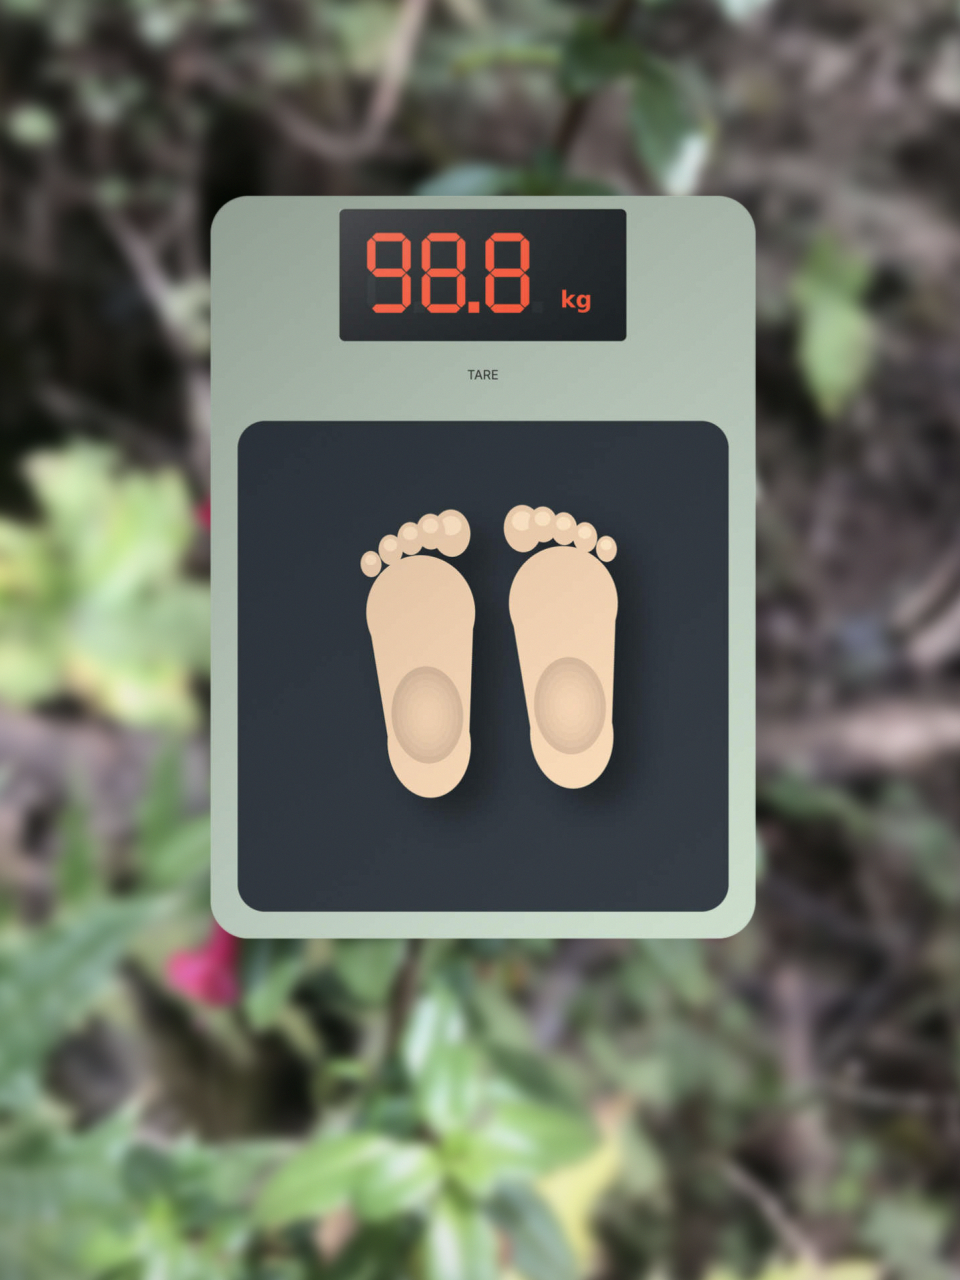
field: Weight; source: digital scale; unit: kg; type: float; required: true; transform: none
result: 98.8 kg
